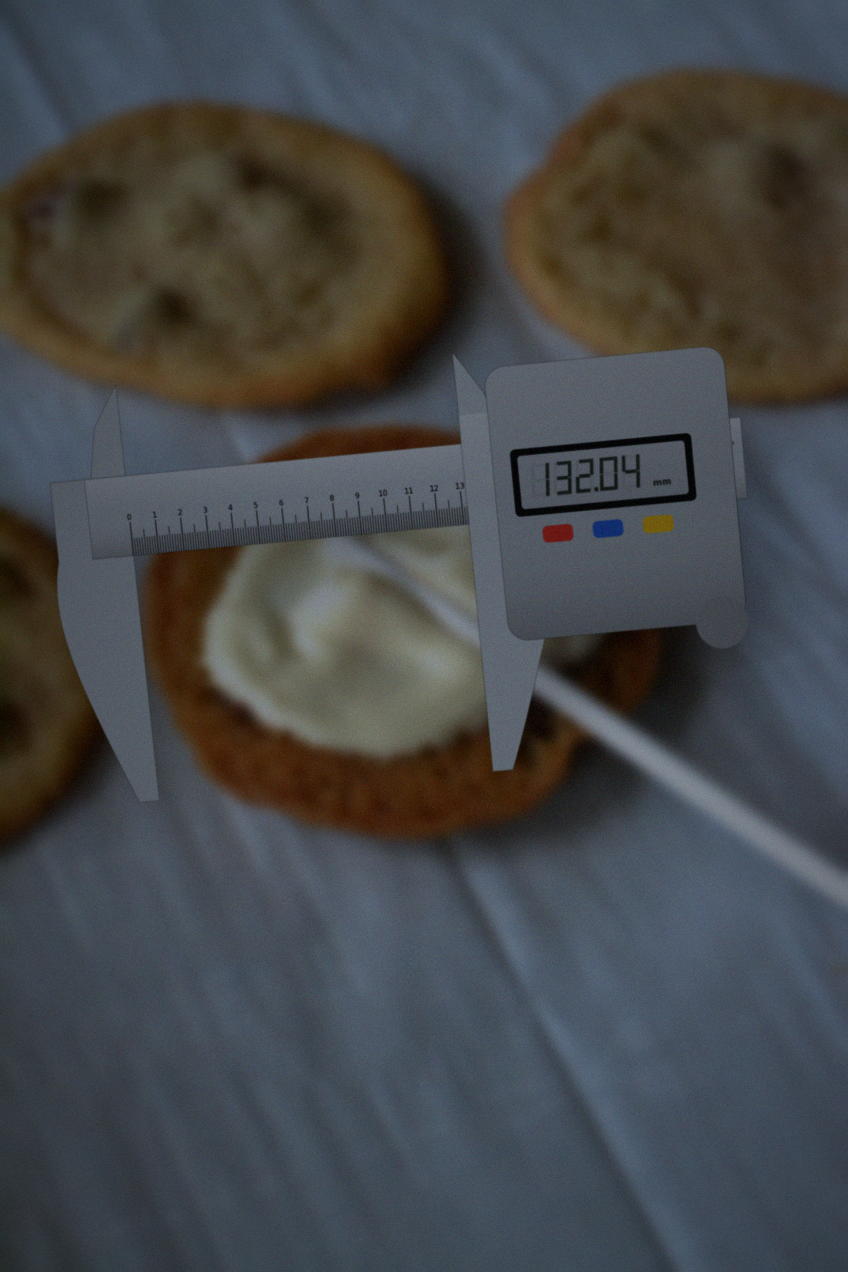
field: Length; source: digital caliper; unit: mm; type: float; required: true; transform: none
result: 132.04 mm
